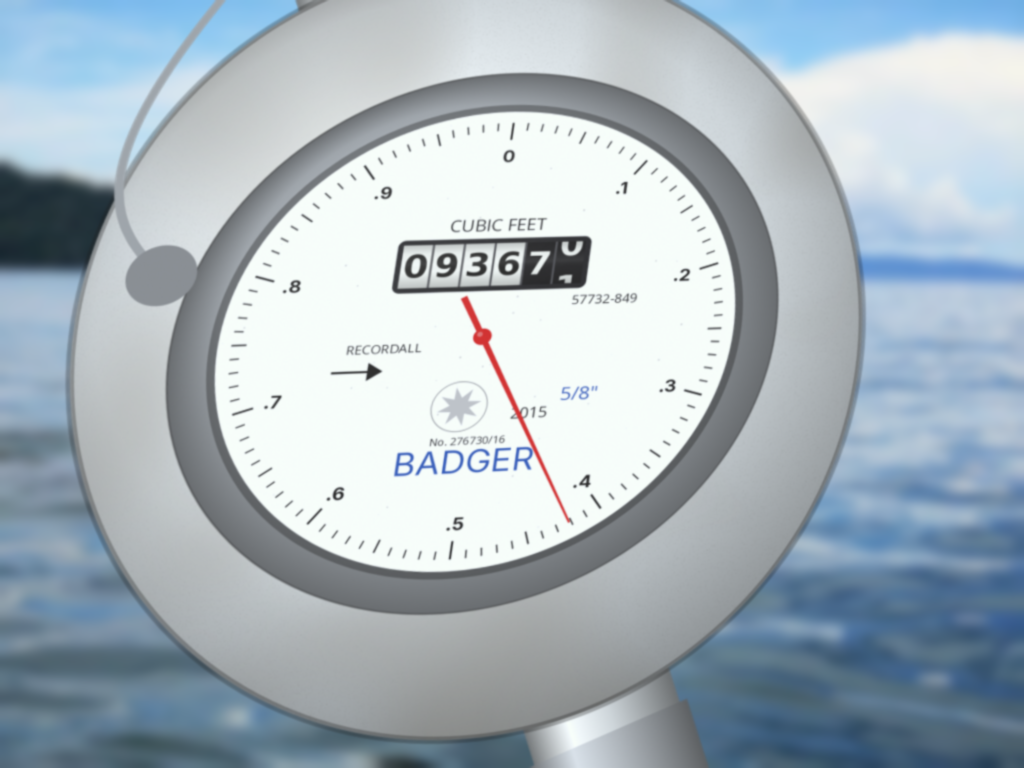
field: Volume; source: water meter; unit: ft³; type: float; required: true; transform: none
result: 93670.42 ft³
